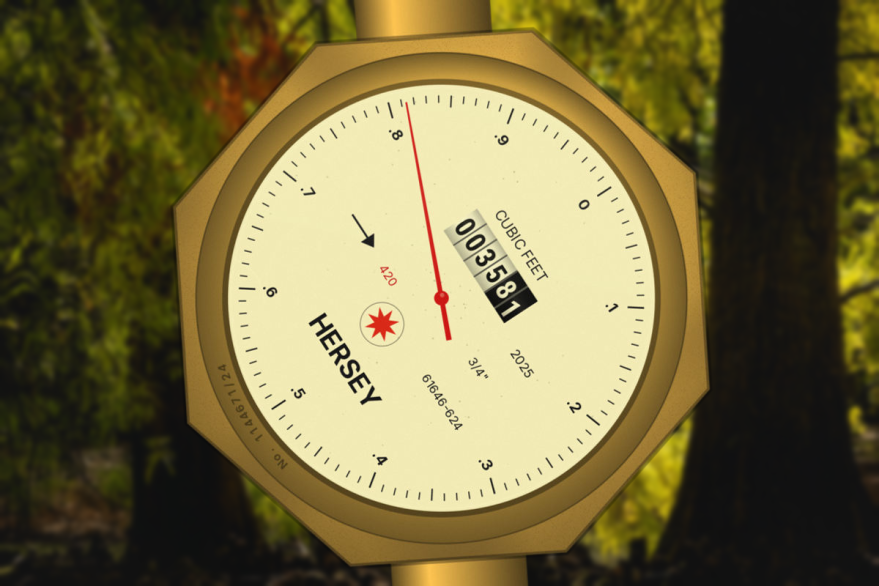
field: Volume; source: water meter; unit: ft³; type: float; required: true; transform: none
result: 3580.81 ft³
